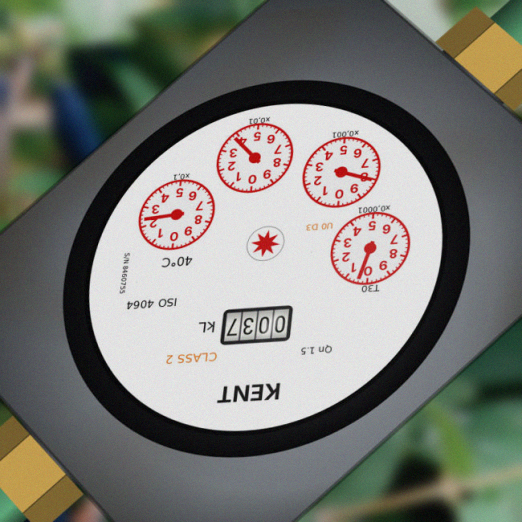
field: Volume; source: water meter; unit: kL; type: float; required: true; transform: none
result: 37.2380 kL
